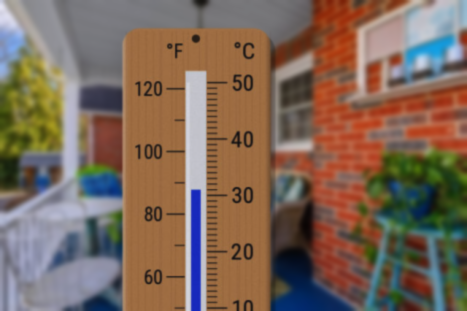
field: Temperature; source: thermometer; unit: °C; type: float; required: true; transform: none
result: 31 °C
